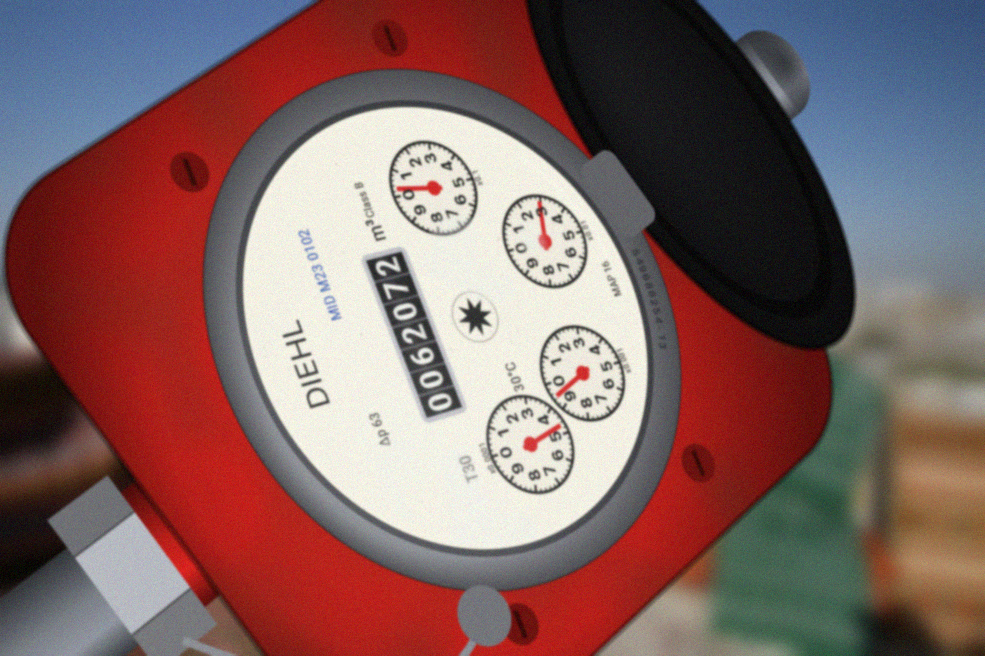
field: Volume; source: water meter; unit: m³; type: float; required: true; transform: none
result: 62072.0294 m³
